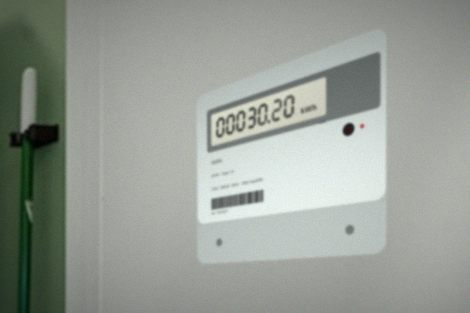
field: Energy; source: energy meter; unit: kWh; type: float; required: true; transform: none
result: 30.20 kWh
